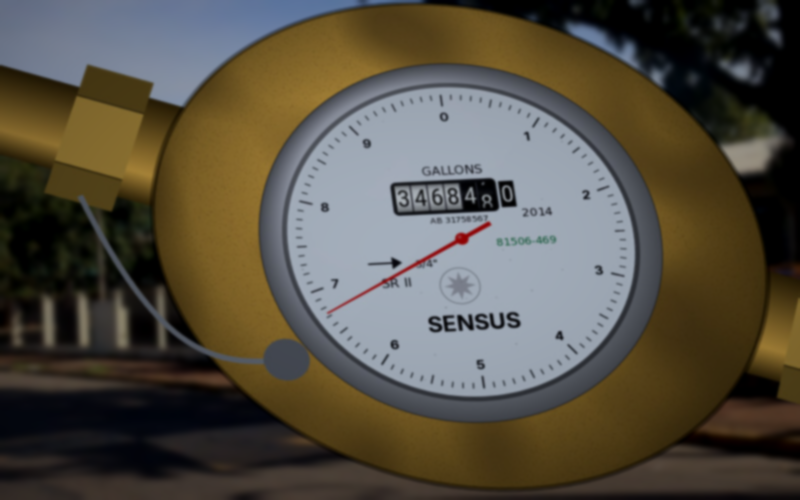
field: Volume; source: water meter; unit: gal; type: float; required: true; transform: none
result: 3468476.7 gal
